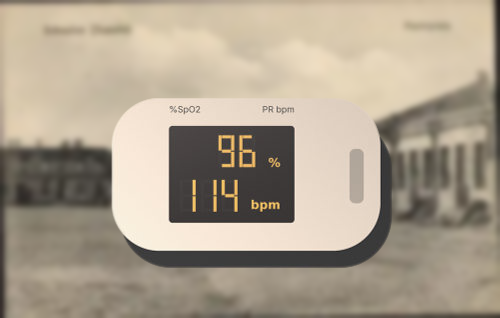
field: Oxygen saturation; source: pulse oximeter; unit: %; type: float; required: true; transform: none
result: 96 %
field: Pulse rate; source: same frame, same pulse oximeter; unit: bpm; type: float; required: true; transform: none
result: 114 bpm
